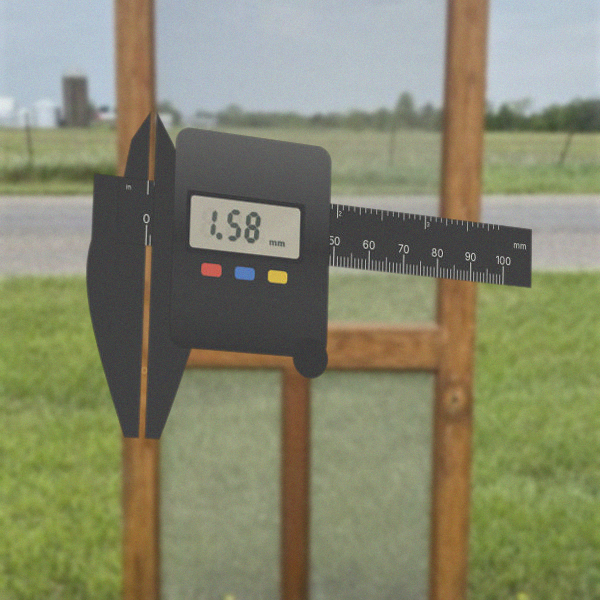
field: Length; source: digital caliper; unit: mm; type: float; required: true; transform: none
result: 1.58 mm
